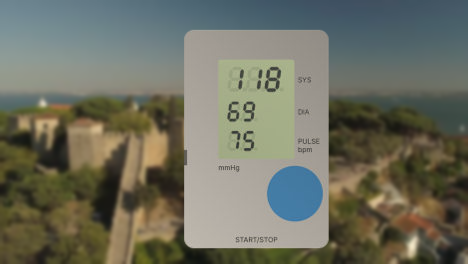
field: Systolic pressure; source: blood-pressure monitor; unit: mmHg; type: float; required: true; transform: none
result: 118 mmHg
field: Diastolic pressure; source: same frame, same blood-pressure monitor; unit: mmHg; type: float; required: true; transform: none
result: 69 mmHg
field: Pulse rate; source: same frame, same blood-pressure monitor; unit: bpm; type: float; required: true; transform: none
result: 75 bpm
